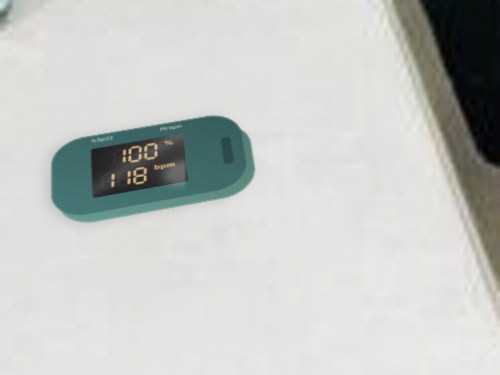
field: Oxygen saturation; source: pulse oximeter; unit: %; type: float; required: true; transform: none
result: 100 %
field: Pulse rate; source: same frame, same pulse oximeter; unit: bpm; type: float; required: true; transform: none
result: 118 bpm
